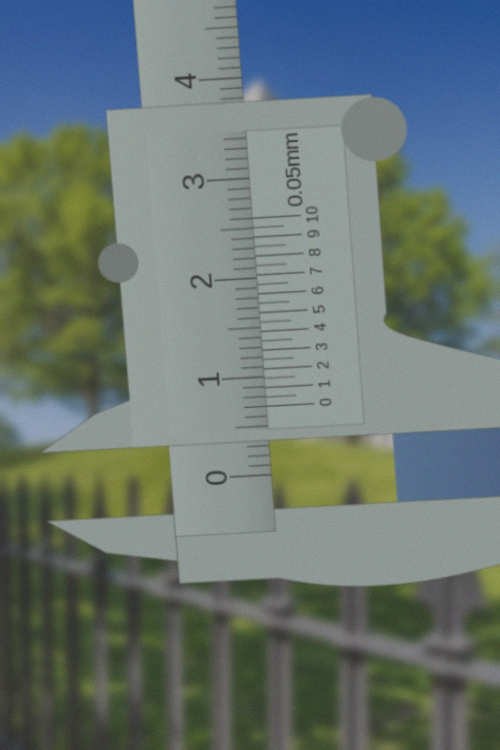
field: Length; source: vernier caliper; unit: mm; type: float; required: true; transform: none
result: 7.0 mm
